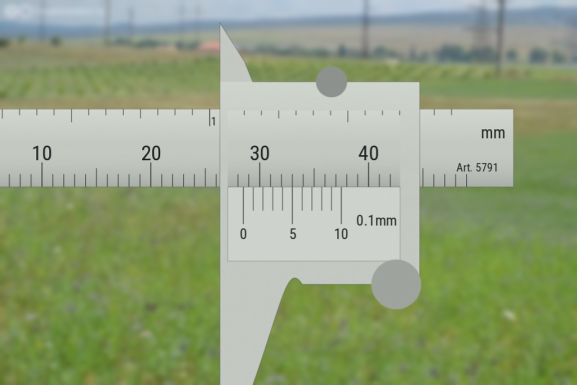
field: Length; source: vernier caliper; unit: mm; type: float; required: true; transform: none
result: 28.5 mm
